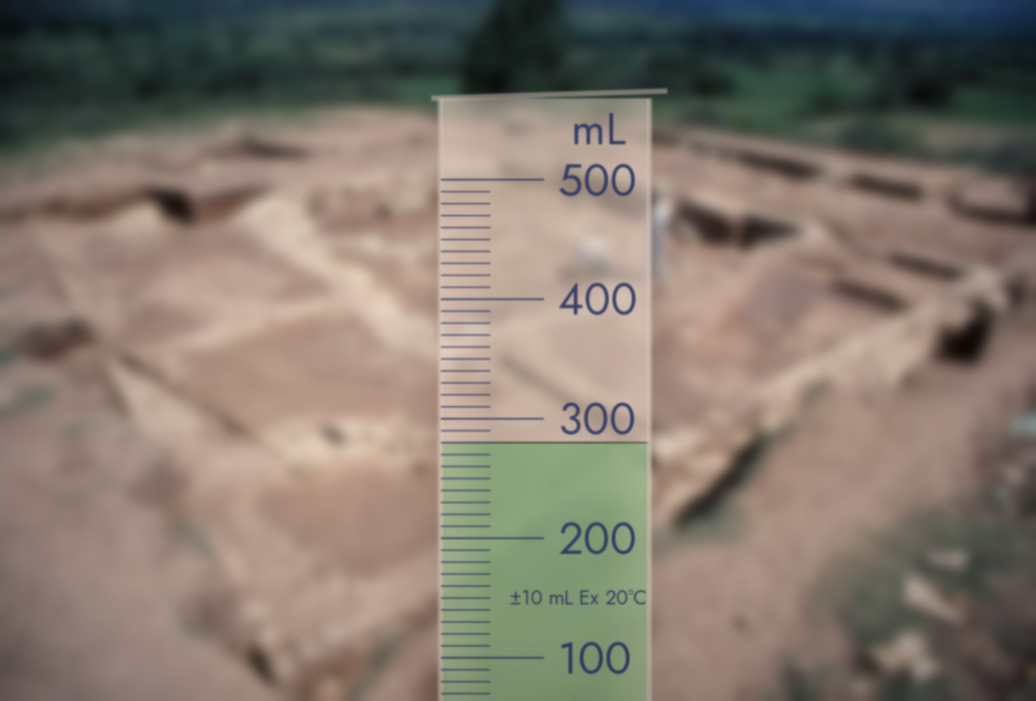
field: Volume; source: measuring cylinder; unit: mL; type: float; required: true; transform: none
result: 280 mL
